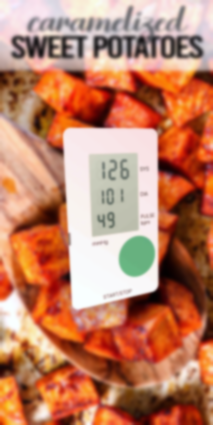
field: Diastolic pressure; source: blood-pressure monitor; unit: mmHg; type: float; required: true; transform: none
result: 101 mmHg
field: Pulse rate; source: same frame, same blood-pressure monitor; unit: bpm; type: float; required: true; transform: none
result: 49 bpm
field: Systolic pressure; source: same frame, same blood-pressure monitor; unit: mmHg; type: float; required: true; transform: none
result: 126 mmHg
